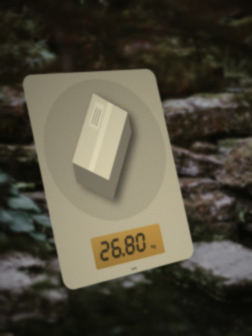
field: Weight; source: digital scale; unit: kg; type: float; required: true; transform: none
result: 26.80 kg
